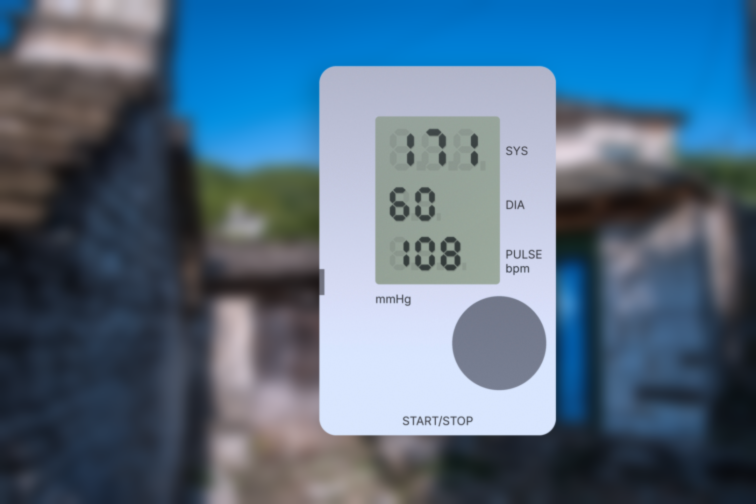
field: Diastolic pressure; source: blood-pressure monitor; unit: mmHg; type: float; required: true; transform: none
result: 60 mmHg
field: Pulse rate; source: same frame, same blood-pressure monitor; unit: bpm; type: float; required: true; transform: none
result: 108 bpm
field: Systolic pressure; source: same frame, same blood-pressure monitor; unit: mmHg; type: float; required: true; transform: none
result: 171 mmHg
